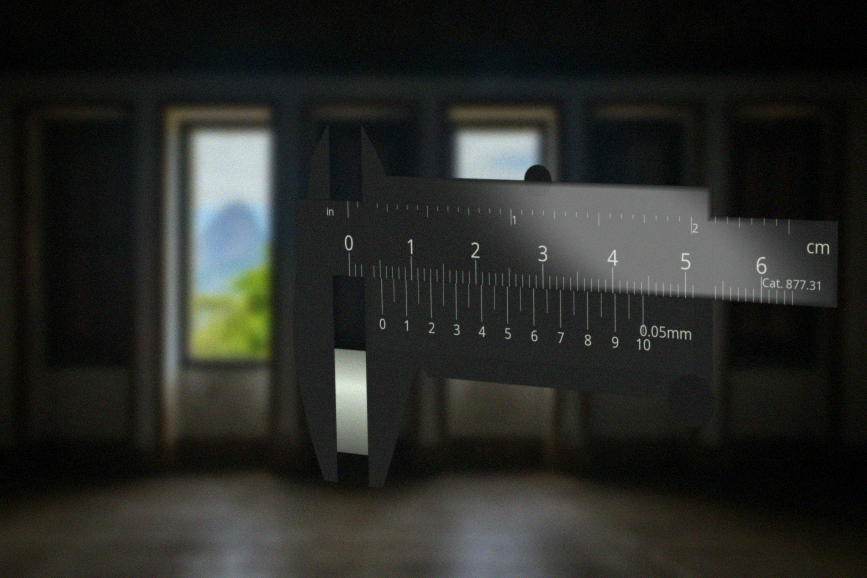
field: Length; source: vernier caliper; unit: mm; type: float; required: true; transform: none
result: 5.2 mm
